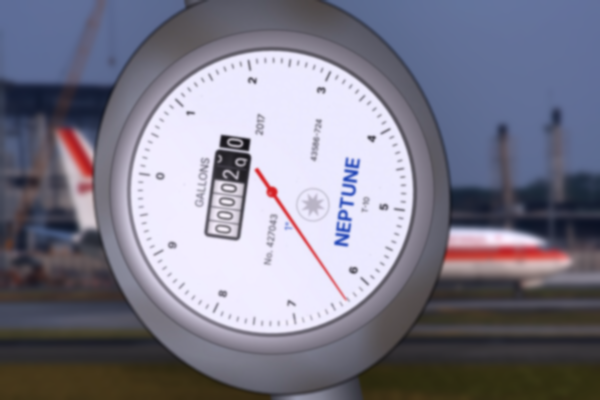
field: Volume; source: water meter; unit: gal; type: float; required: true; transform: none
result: 286.3 gal
